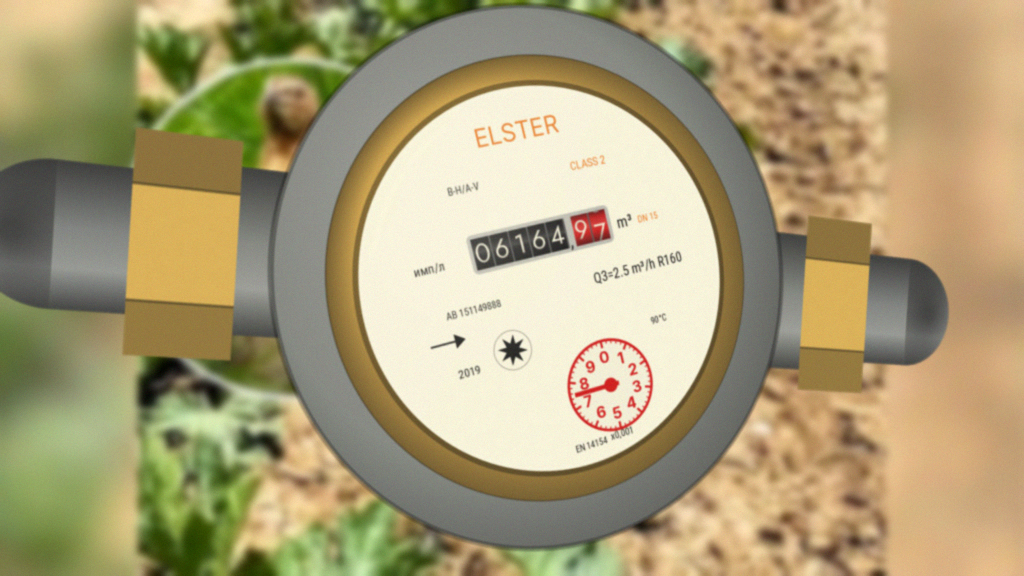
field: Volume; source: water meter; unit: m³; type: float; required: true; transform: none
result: 6164.967 m³
